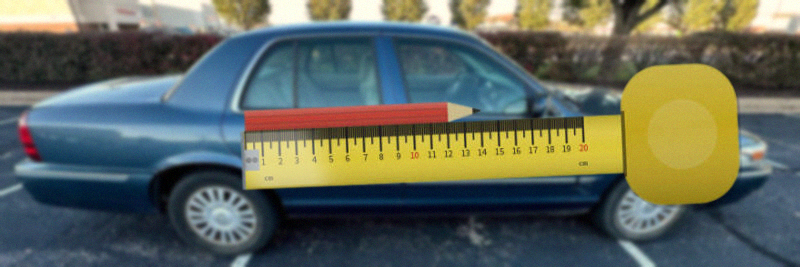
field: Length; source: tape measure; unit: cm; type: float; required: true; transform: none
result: 14 cm
